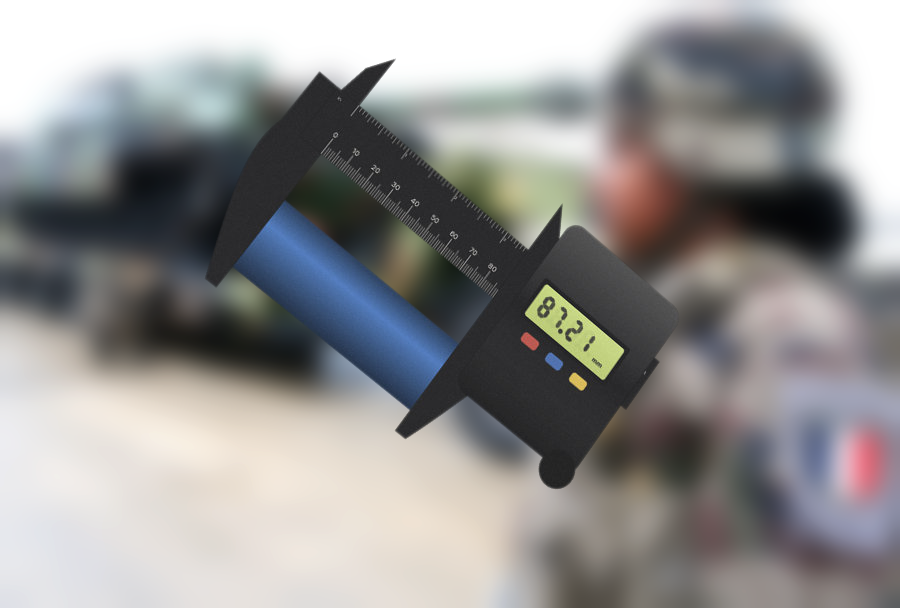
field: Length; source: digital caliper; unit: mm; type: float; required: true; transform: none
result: 87.21 mm
